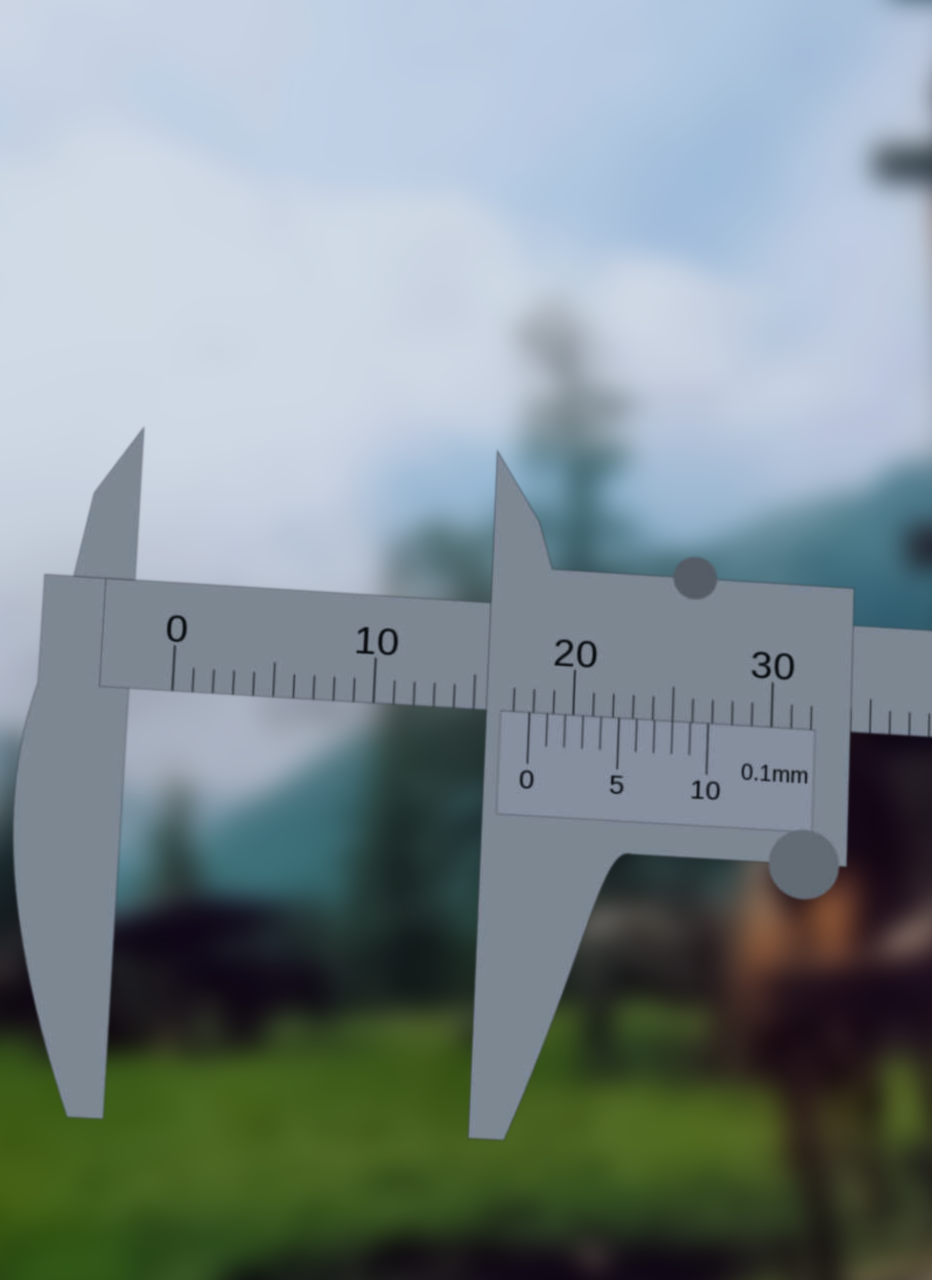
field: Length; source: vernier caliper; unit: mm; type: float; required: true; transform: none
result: 17.8 mm
